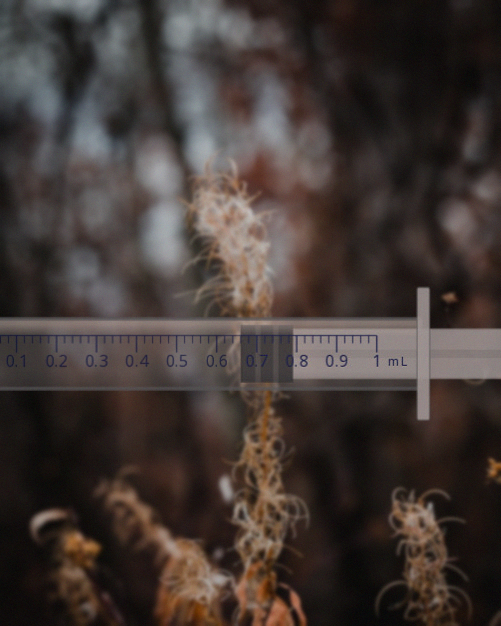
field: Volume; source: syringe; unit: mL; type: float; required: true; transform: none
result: 0.66 mL
